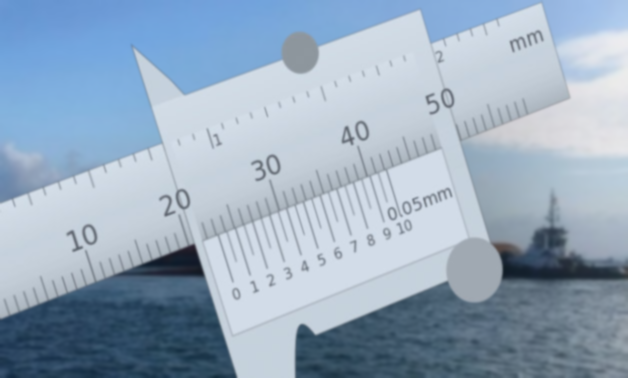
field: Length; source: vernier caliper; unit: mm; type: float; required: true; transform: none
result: 23.2 mm
